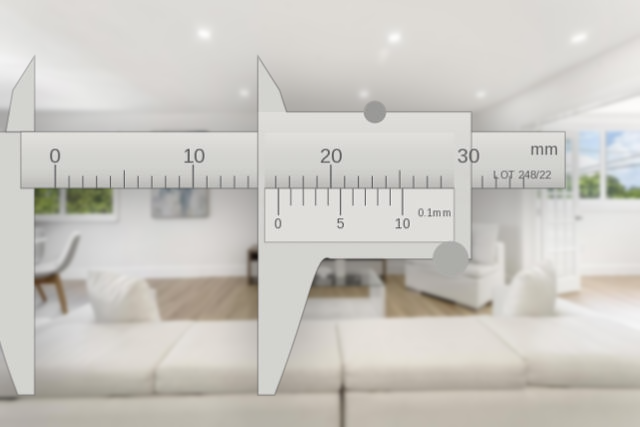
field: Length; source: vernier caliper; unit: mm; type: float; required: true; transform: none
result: 16.2 mm
